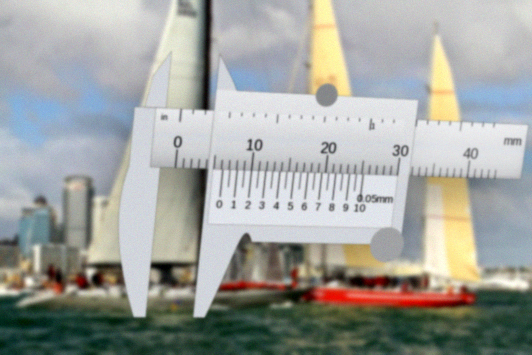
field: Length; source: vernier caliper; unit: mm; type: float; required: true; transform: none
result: 6.2 mm
